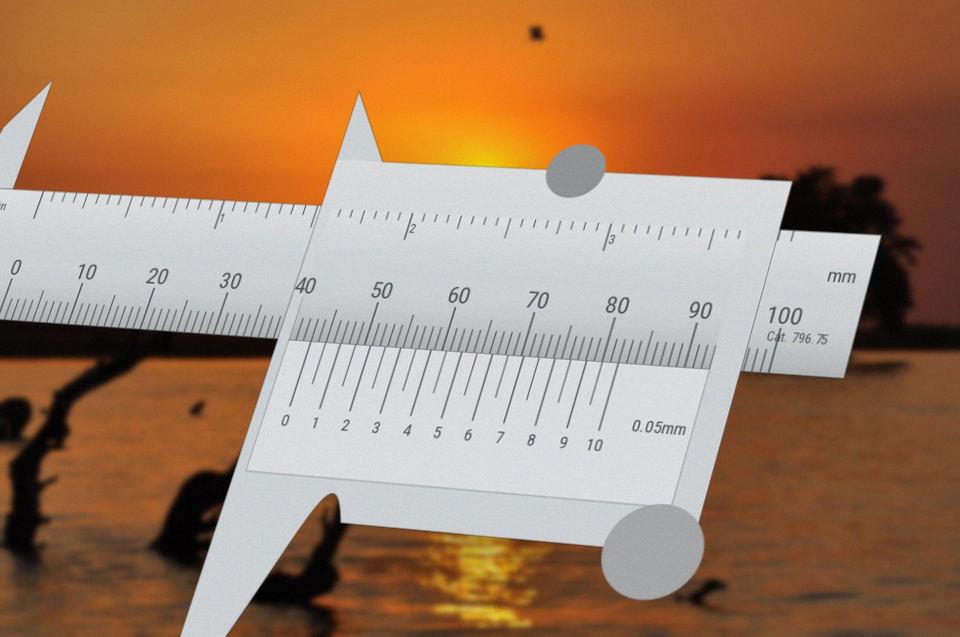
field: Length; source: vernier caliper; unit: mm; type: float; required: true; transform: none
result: 43.0 mm
